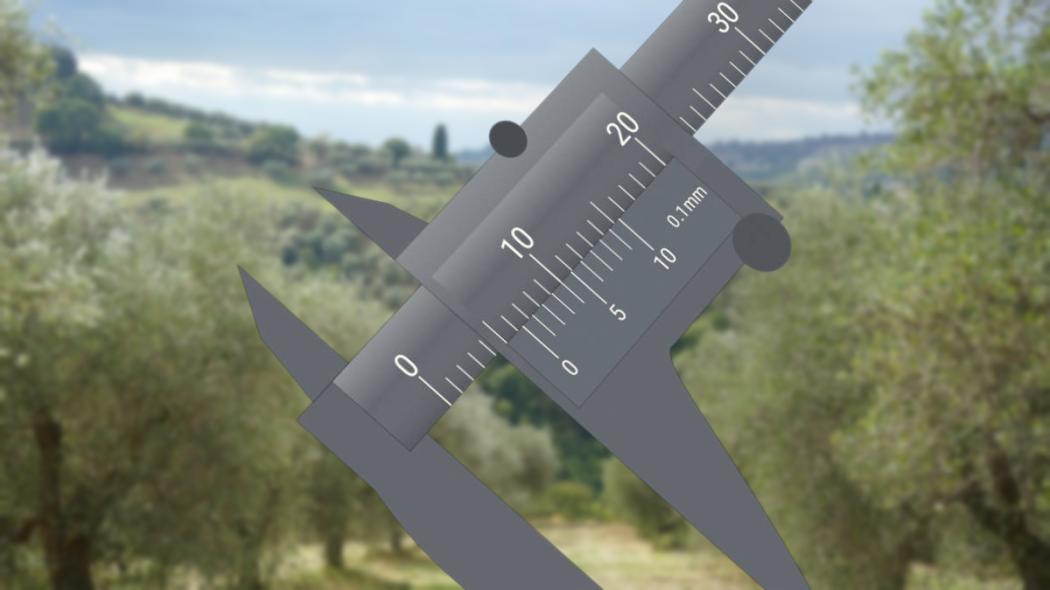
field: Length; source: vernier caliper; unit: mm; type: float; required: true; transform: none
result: 6.4 mm
